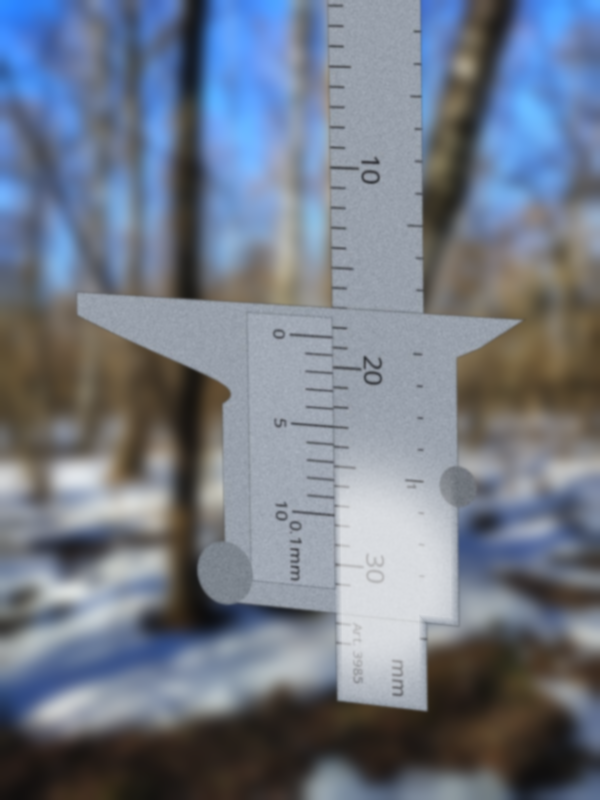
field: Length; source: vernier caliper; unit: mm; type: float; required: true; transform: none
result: 18.5 mm
